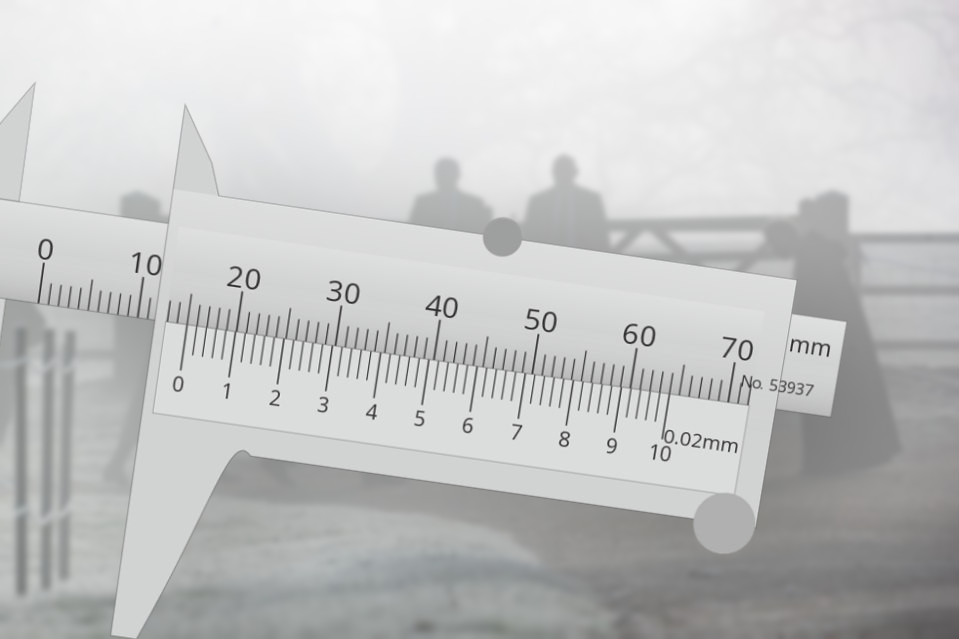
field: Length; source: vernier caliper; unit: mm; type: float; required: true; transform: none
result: 15.0 mm
